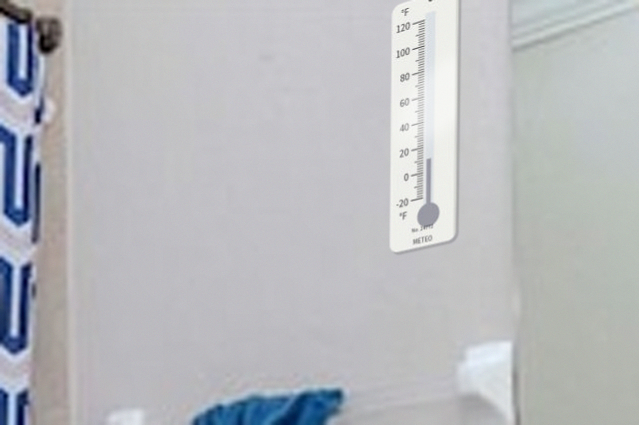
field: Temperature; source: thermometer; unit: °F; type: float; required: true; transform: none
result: 10 °F
